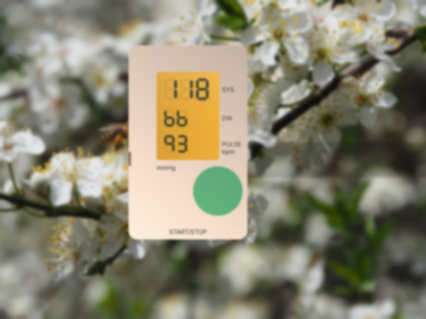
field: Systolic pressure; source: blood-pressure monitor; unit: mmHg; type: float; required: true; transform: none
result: 118 mmHg
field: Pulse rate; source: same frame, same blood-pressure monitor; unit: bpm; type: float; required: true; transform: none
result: 93 bpm
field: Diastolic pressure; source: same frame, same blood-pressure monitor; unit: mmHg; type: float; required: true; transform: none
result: 66 mmHg
